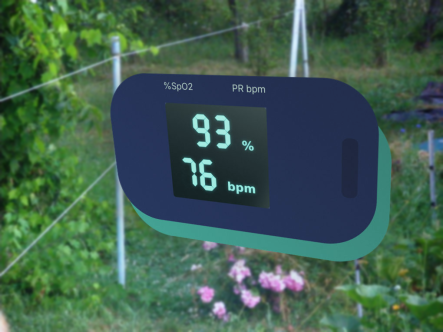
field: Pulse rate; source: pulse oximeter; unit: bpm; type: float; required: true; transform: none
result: 76 bpm
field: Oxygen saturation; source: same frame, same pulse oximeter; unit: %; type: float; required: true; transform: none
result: 93 %
